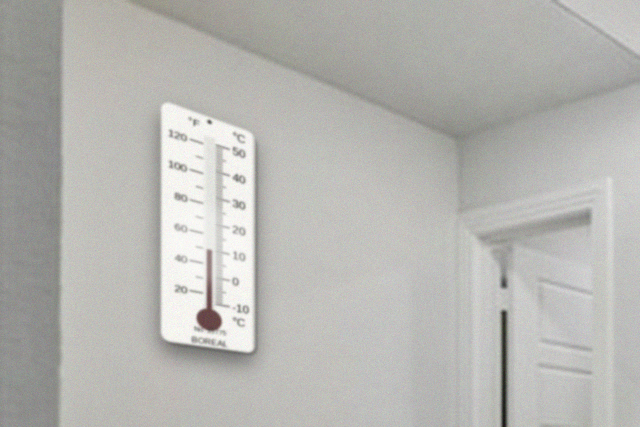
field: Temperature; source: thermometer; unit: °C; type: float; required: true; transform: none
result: 10 °C
